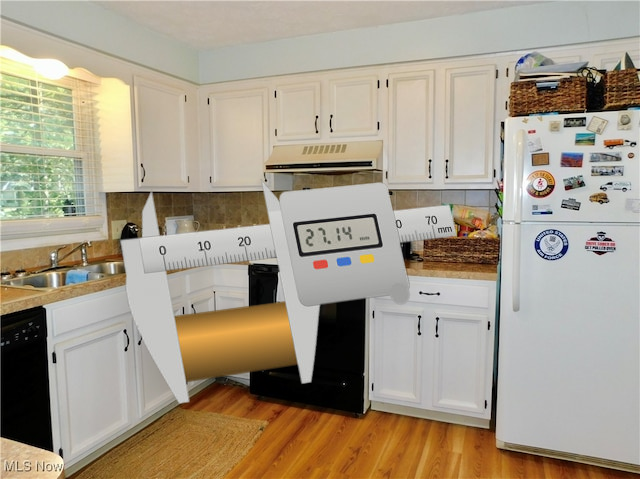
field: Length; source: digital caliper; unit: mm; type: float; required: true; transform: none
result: 27.14 mm
